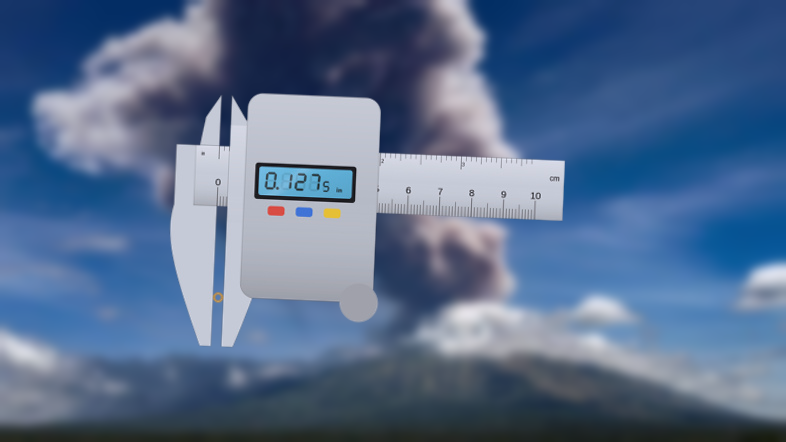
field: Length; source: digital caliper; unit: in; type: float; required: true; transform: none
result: 0.1275 in
